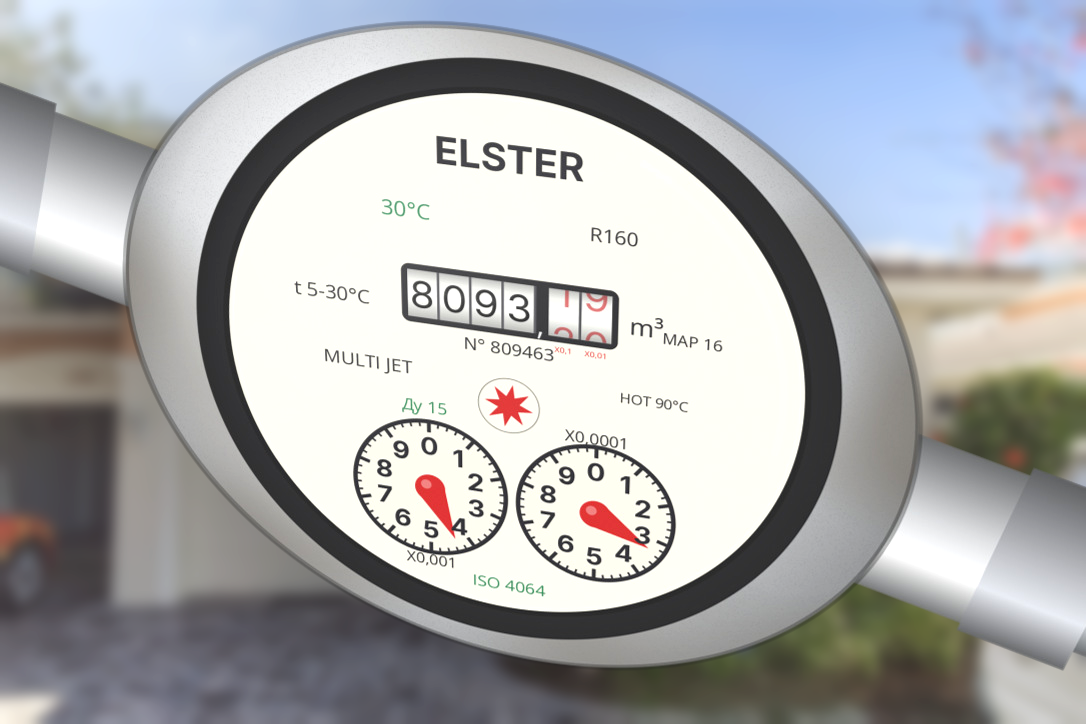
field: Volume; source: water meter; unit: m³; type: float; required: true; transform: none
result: 8093.1943 m³
